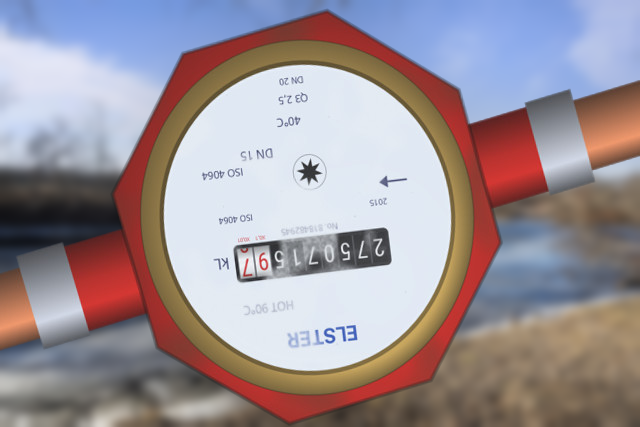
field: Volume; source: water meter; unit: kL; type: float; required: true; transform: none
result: 2750715.97 kL
